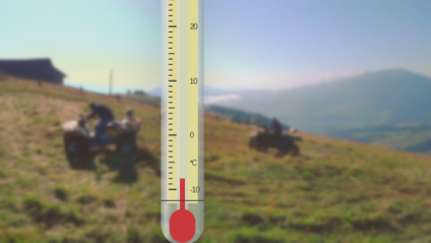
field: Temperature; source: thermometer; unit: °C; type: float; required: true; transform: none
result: -8 °C
